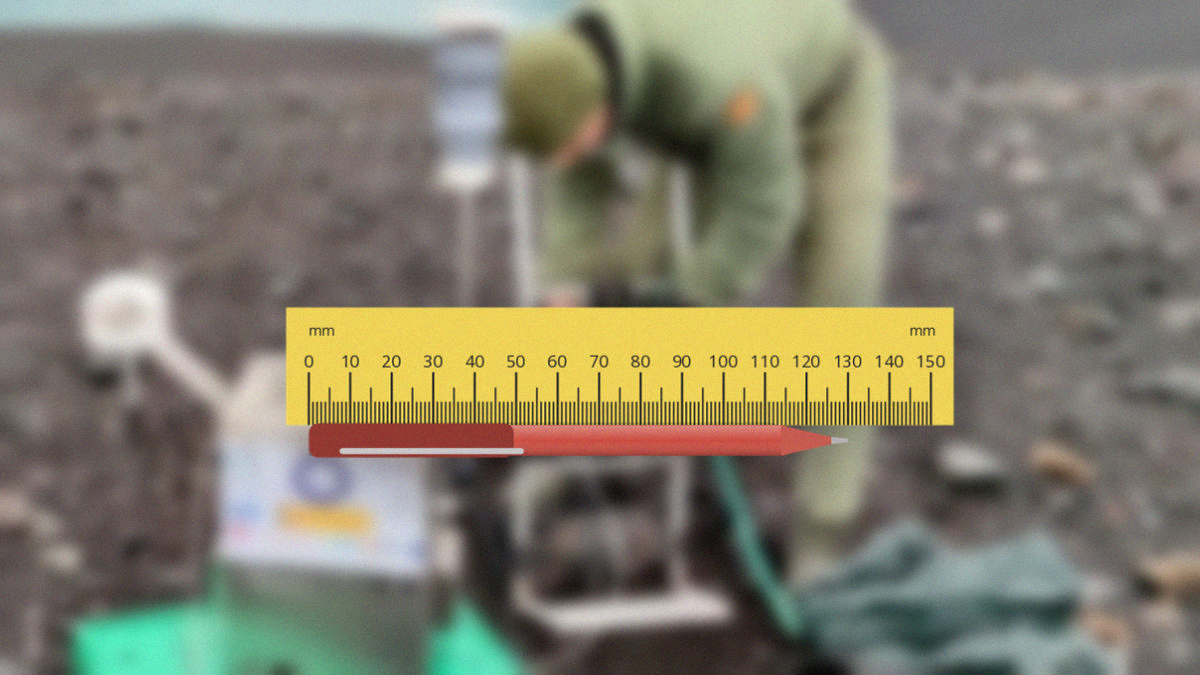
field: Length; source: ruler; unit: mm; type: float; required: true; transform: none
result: 130 mm
